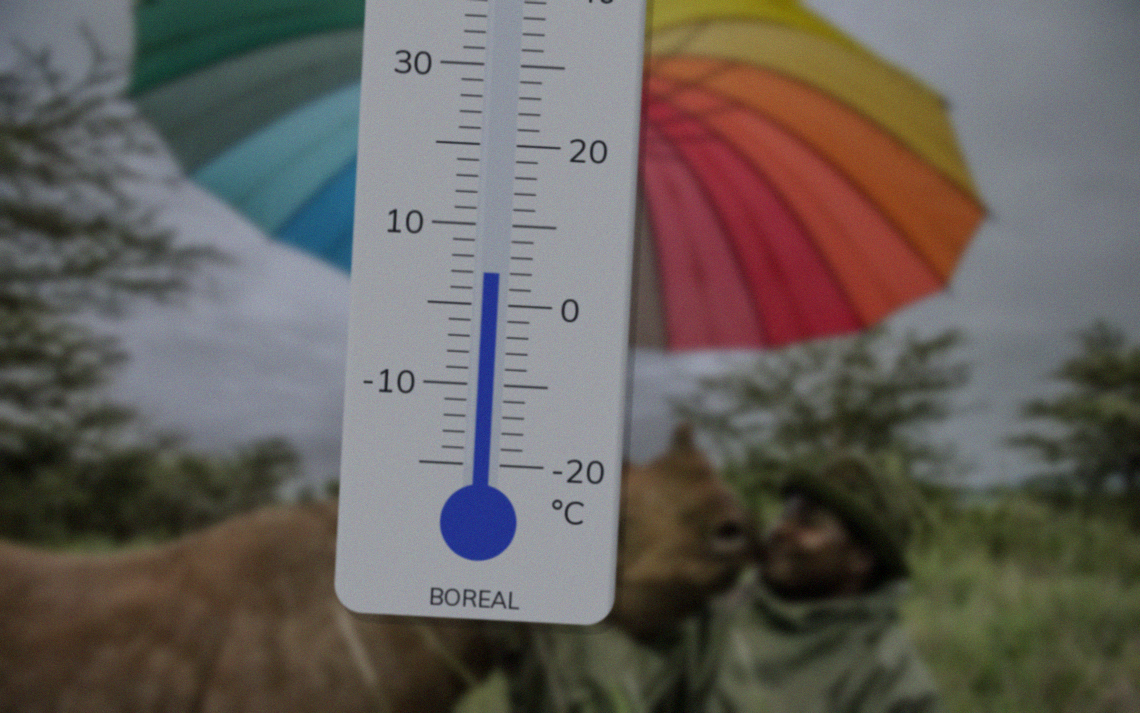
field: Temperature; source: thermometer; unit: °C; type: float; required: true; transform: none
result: 4 °C
